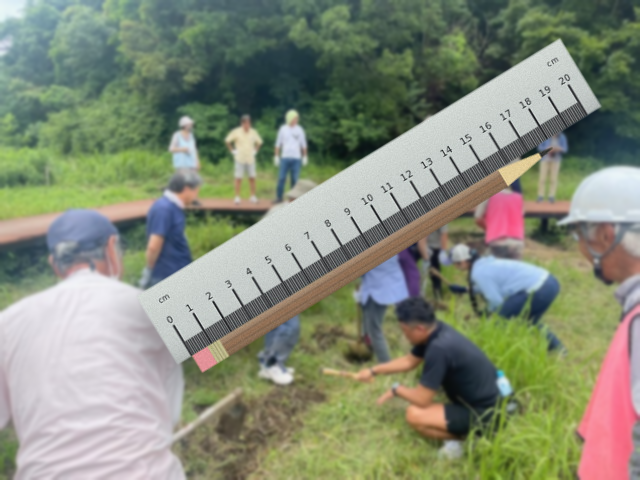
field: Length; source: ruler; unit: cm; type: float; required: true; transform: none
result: 18 cm
